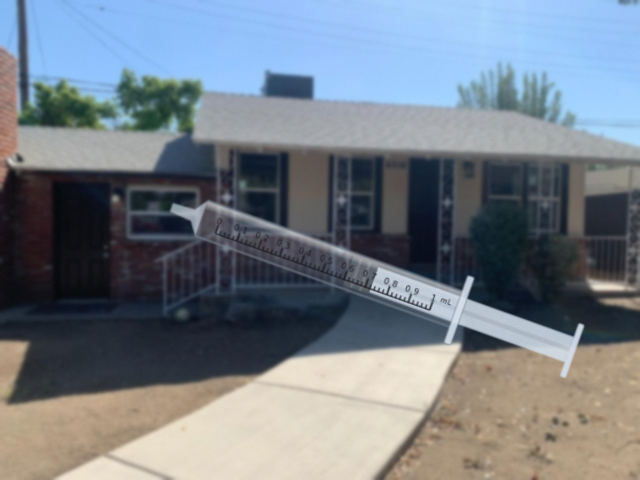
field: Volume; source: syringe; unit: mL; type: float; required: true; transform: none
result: 0.6 mL
